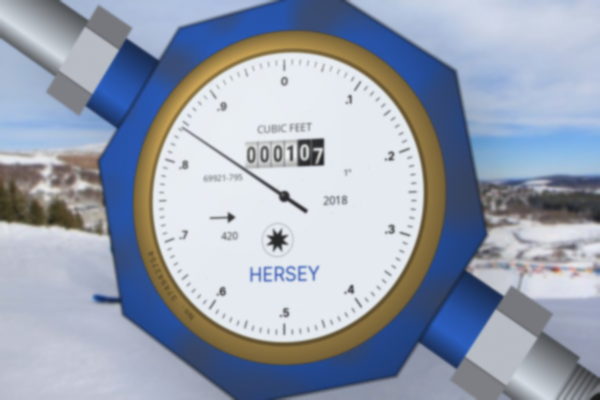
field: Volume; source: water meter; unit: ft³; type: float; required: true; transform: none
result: 106.84 ft³
